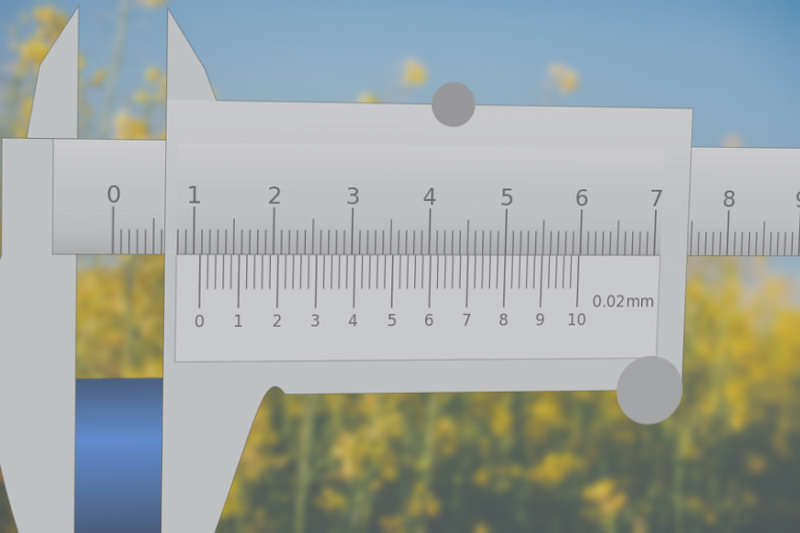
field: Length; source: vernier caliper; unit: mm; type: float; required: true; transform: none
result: 10.8 mm
